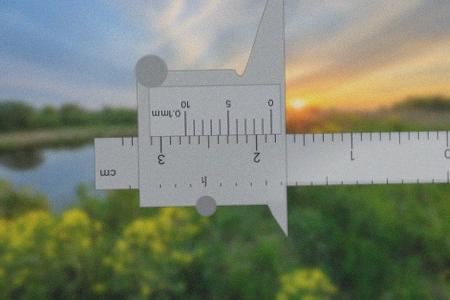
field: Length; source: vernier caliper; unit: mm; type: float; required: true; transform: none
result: 18.4 mm
